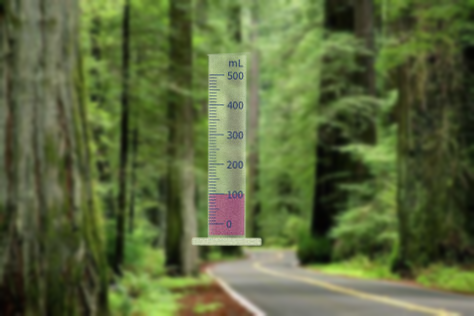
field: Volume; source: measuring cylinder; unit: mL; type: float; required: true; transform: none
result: 100 mL
